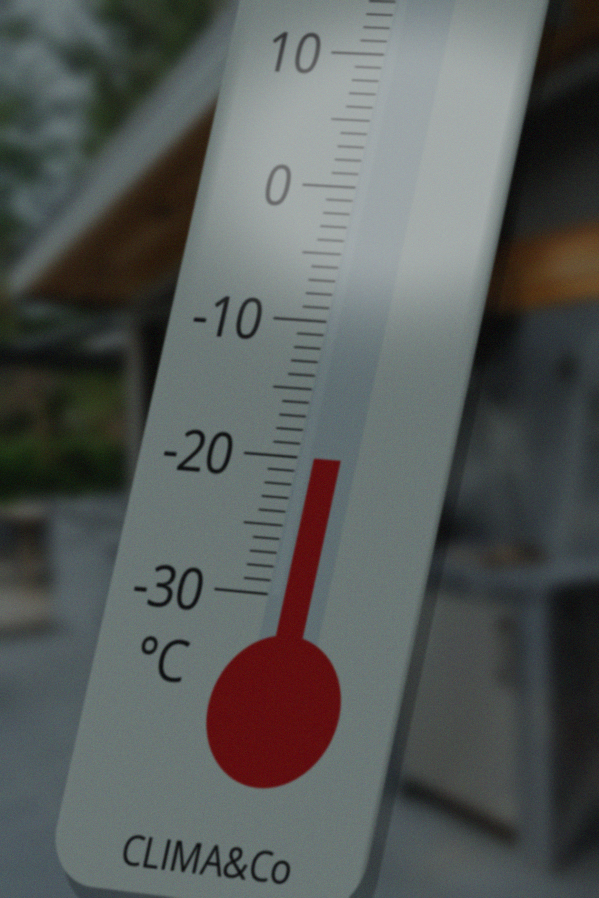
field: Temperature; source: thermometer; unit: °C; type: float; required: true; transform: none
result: -20 °C
